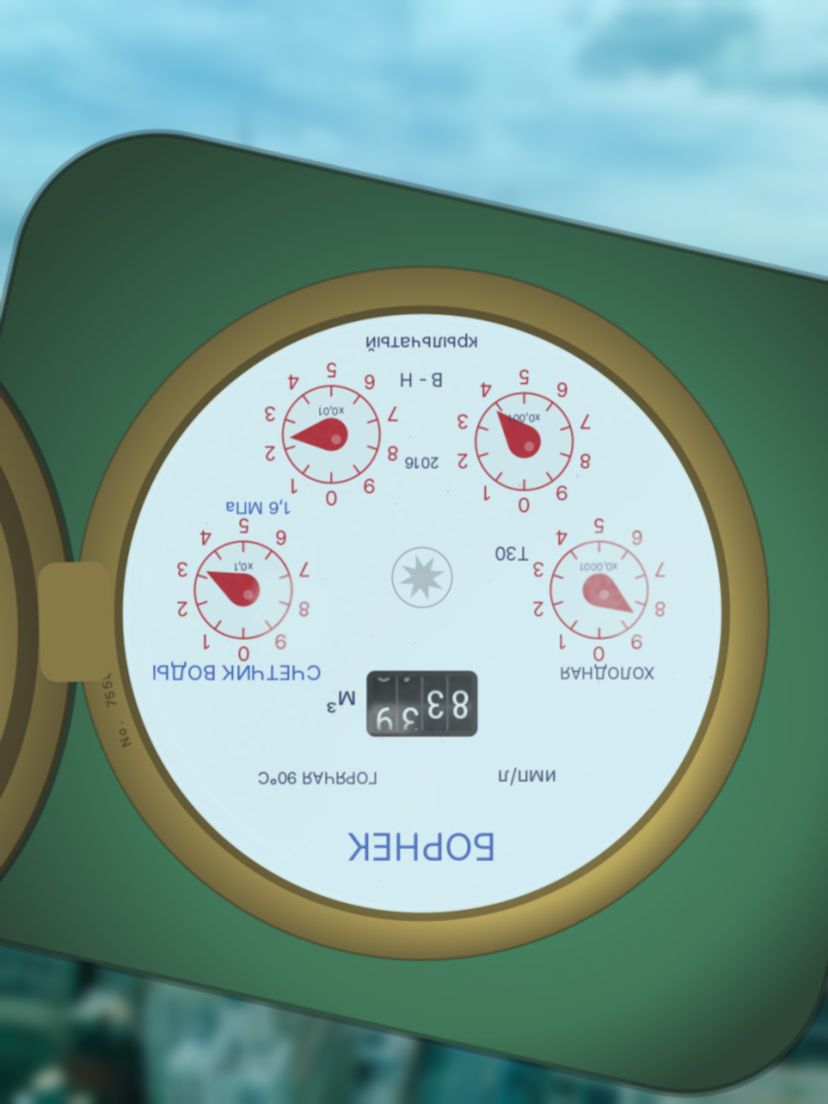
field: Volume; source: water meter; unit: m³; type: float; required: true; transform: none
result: 8339.3238 m³
